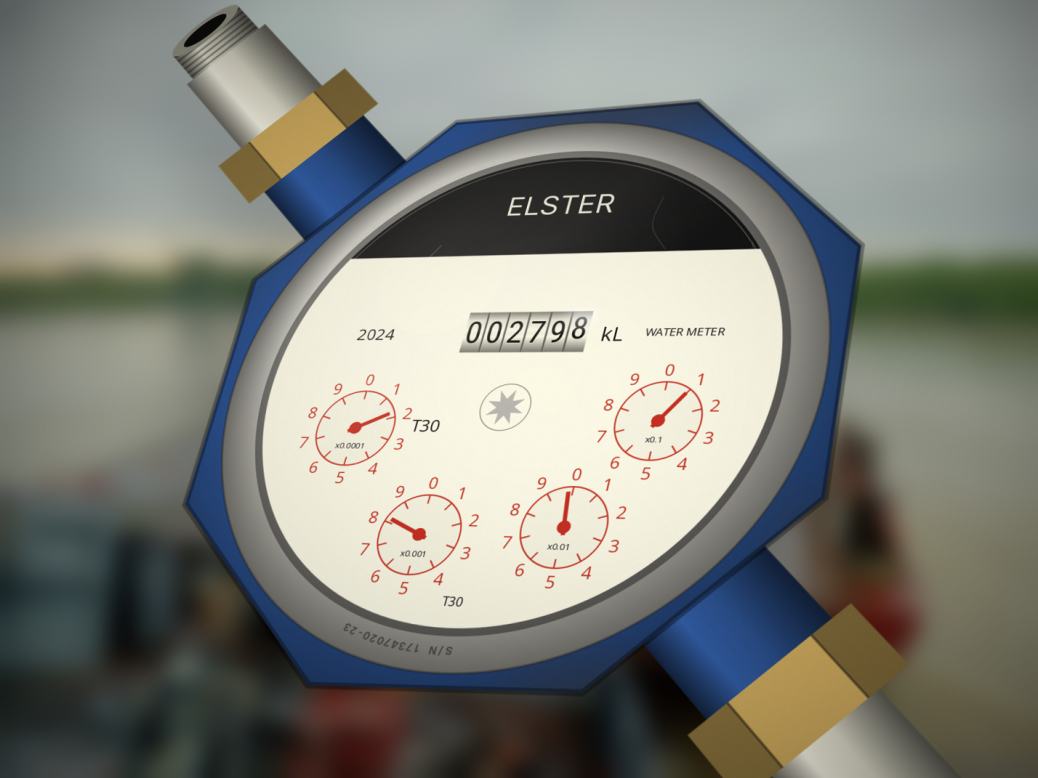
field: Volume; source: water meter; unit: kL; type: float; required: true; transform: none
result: 2798.0981 kL
